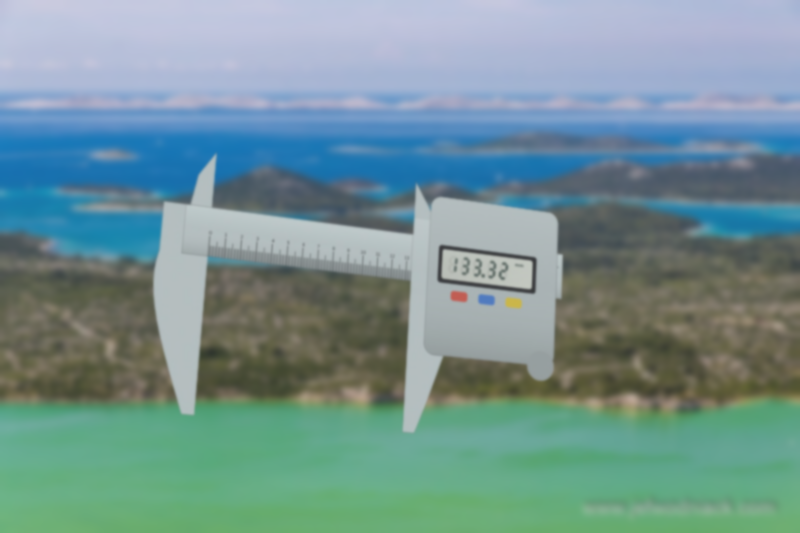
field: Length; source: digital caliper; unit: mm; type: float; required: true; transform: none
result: 133.32 mm
